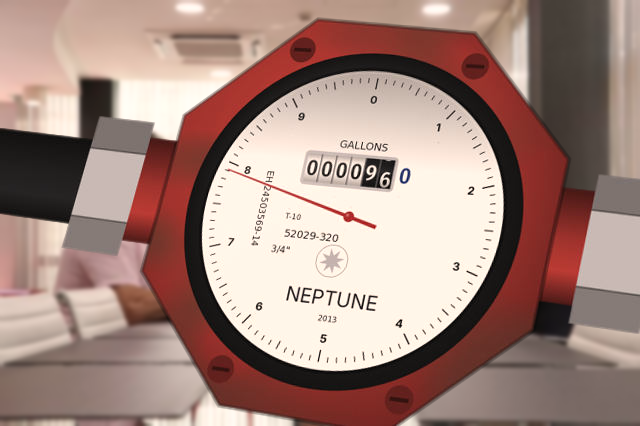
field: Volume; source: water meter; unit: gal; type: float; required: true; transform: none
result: 957.9 gal
